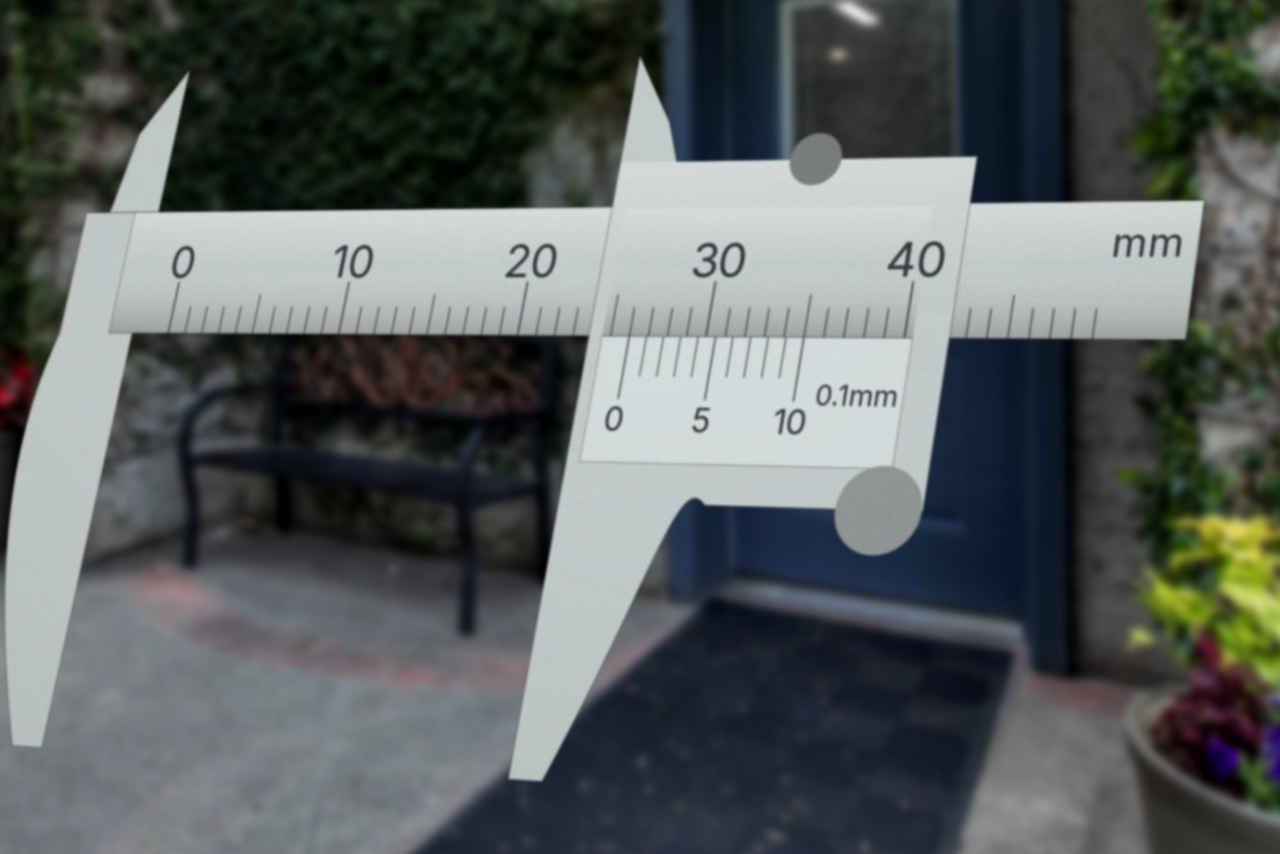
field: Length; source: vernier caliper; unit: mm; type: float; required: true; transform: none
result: 26.0 mm
